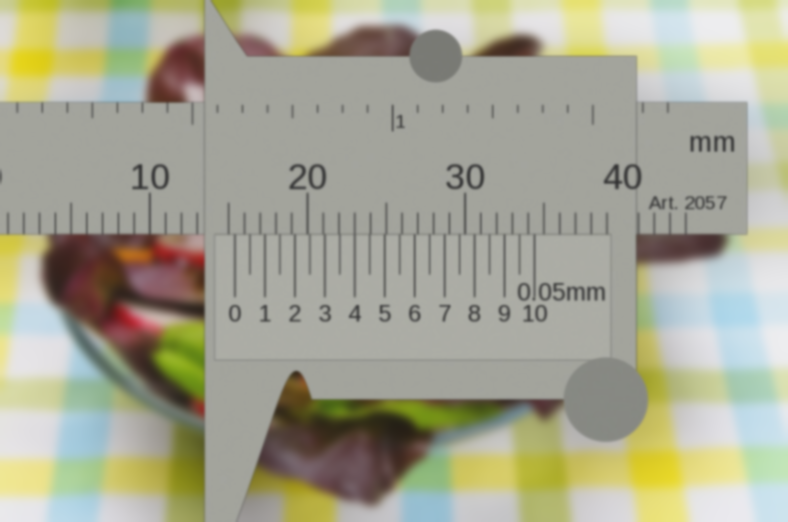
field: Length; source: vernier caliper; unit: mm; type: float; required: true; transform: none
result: 15.4 mm
